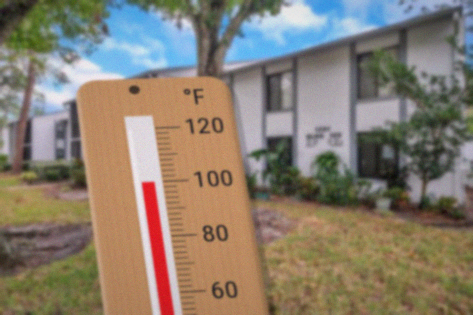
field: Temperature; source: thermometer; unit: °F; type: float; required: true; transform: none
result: 100 °F
